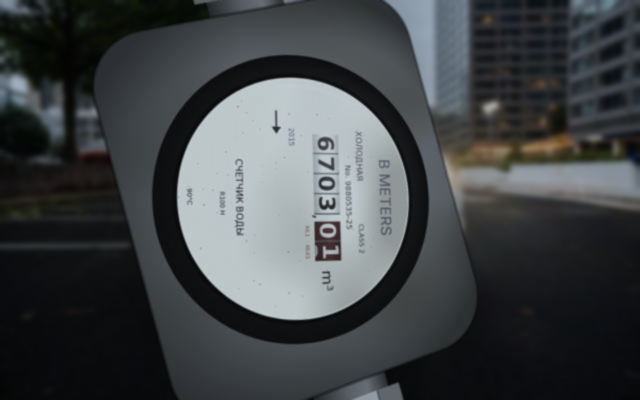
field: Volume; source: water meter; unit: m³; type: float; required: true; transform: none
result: 6703.01 m³
